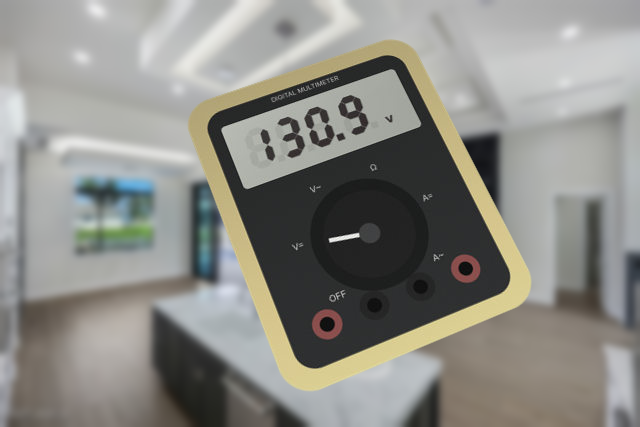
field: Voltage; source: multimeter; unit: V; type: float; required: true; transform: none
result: 130.9 V
